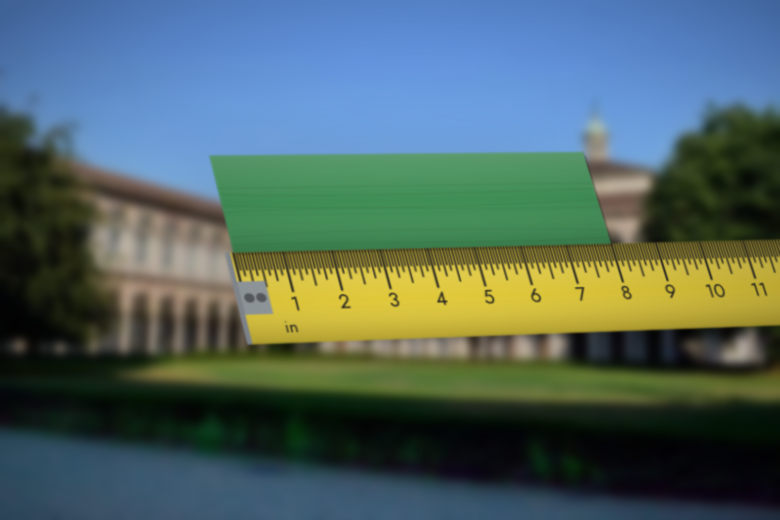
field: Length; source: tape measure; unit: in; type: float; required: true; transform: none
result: 8 in
